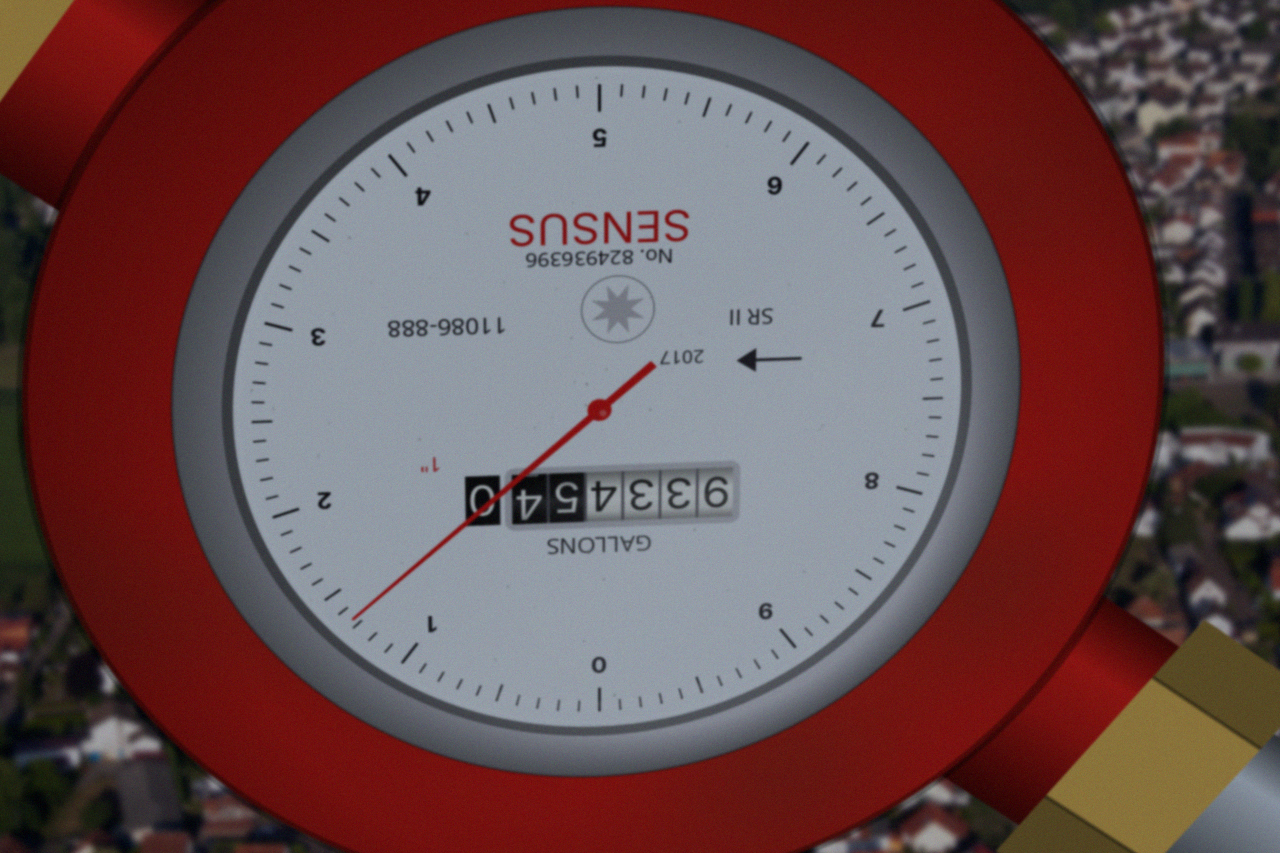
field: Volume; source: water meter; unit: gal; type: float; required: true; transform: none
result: 9334541.3 gal
